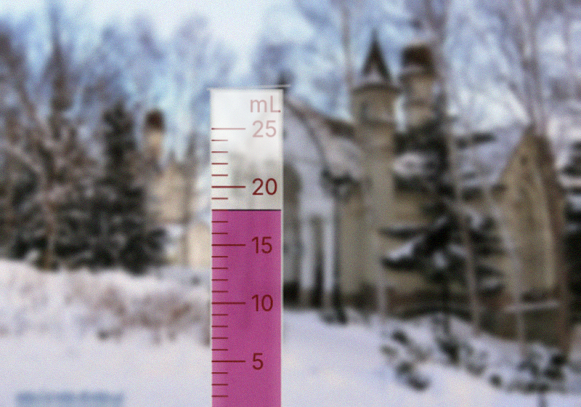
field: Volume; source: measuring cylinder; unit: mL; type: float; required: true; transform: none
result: 18 mL
